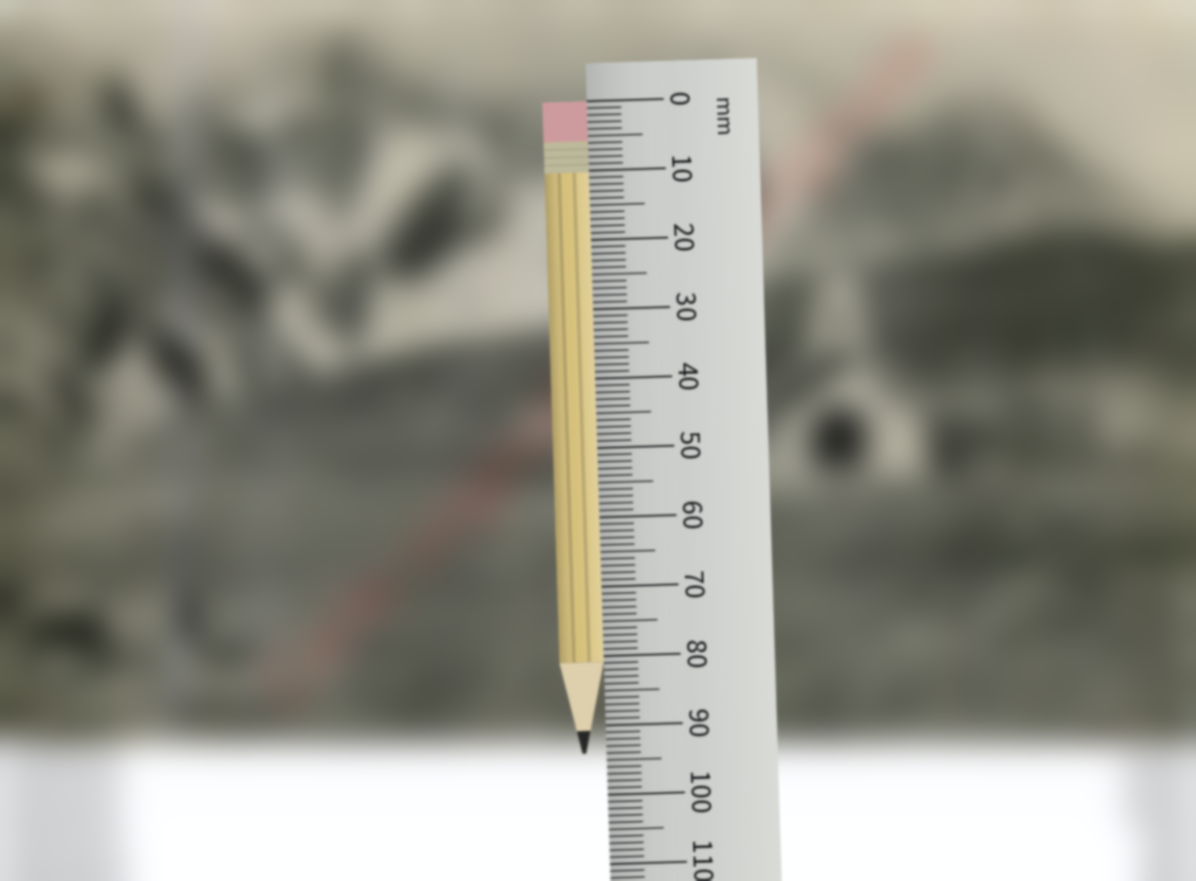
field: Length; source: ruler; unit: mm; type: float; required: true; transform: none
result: 94 mm
